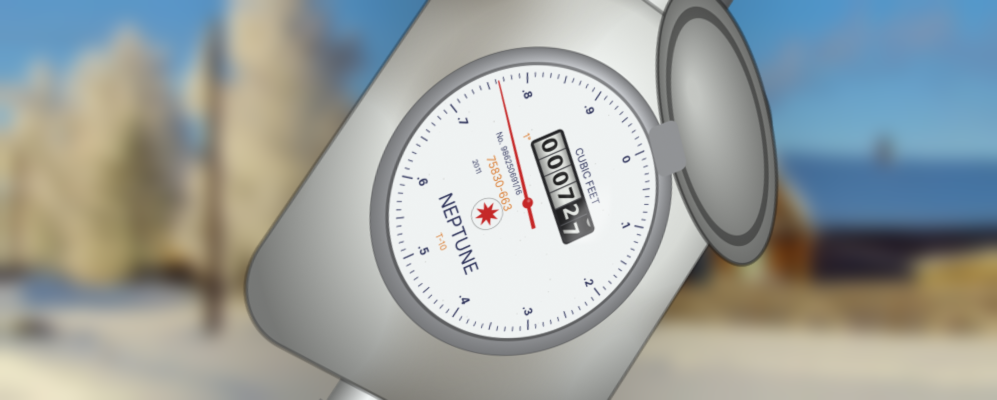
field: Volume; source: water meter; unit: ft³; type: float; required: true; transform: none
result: 726.76 ft³
